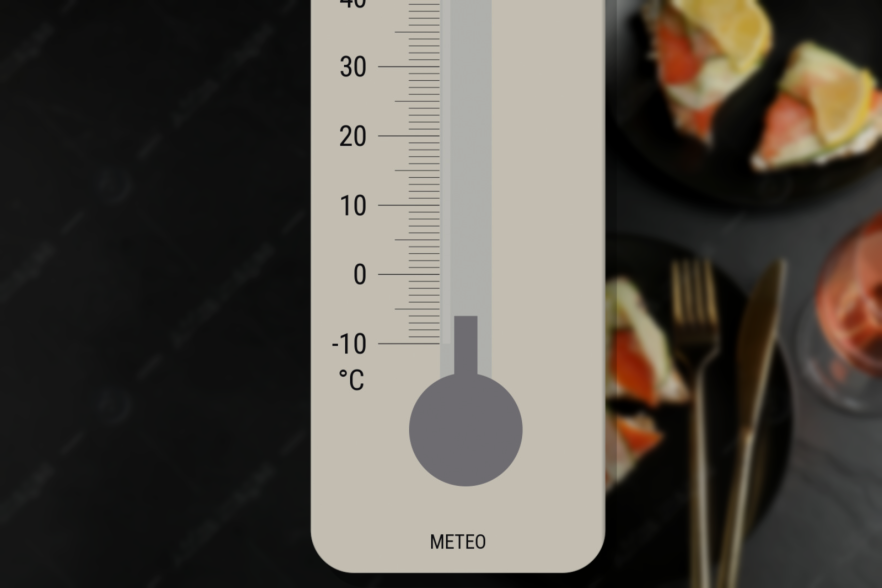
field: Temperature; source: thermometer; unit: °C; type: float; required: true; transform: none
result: -6 °C
